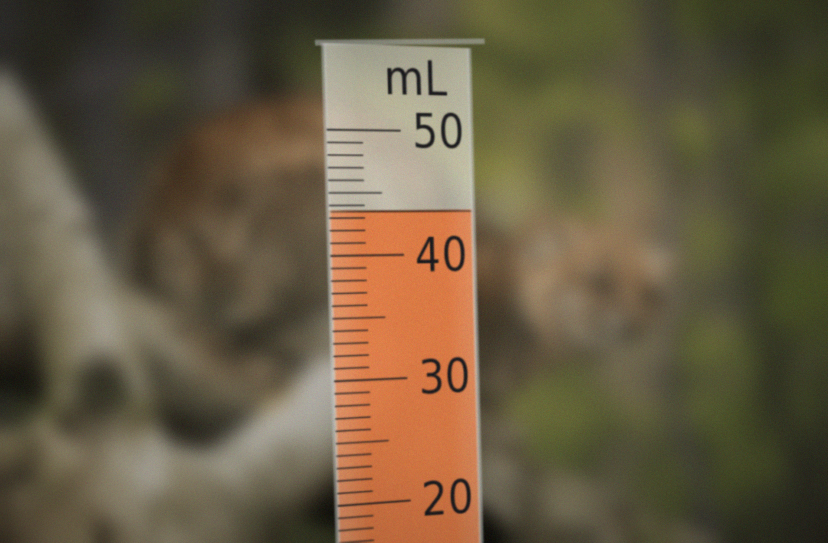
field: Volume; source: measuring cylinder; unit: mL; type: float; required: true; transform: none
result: 43.5 mL
